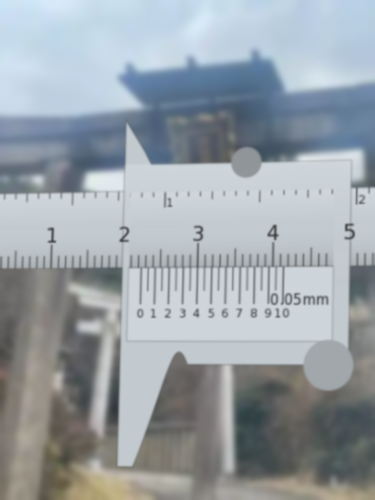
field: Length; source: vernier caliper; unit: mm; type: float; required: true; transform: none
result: 22.4 mm
